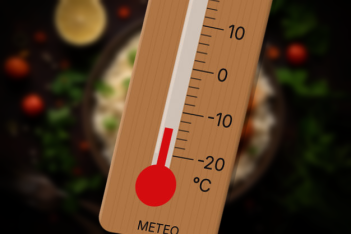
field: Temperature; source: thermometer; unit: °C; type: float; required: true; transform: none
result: -14 °C
